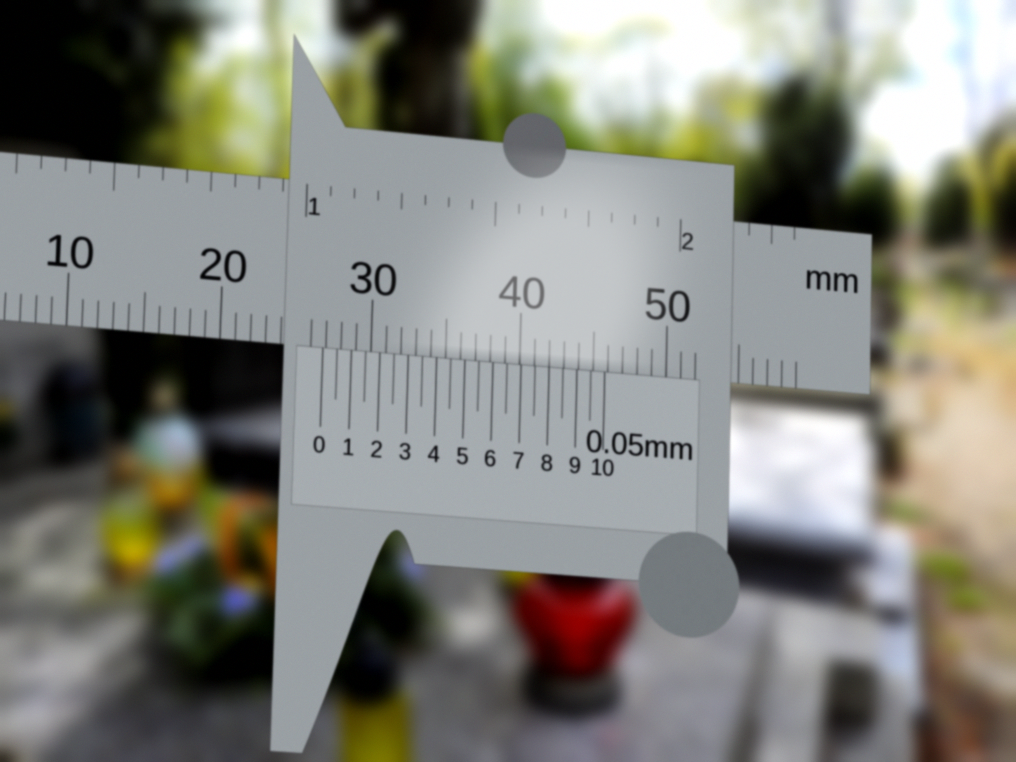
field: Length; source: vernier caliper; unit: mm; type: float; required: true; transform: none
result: 26.8 mm
